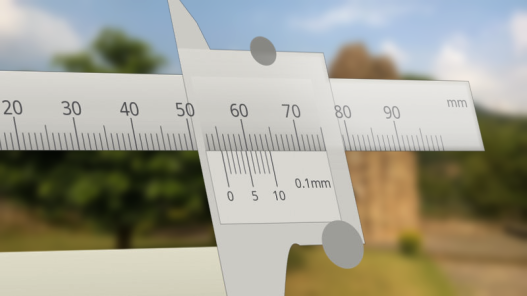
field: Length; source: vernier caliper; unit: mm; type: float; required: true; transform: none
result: 55.2 mm
